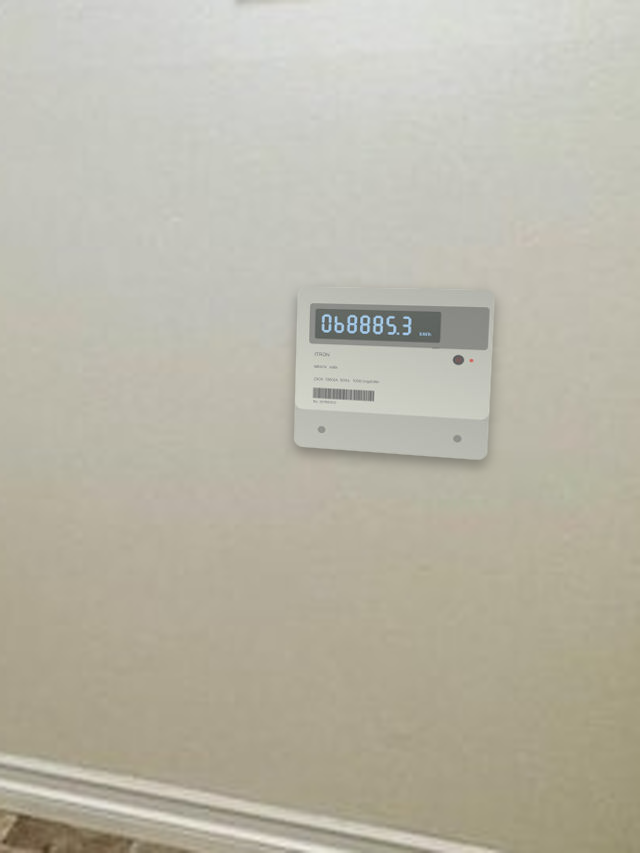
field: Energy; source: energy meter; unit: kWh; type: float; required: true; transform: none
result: 68885.3 kWh
